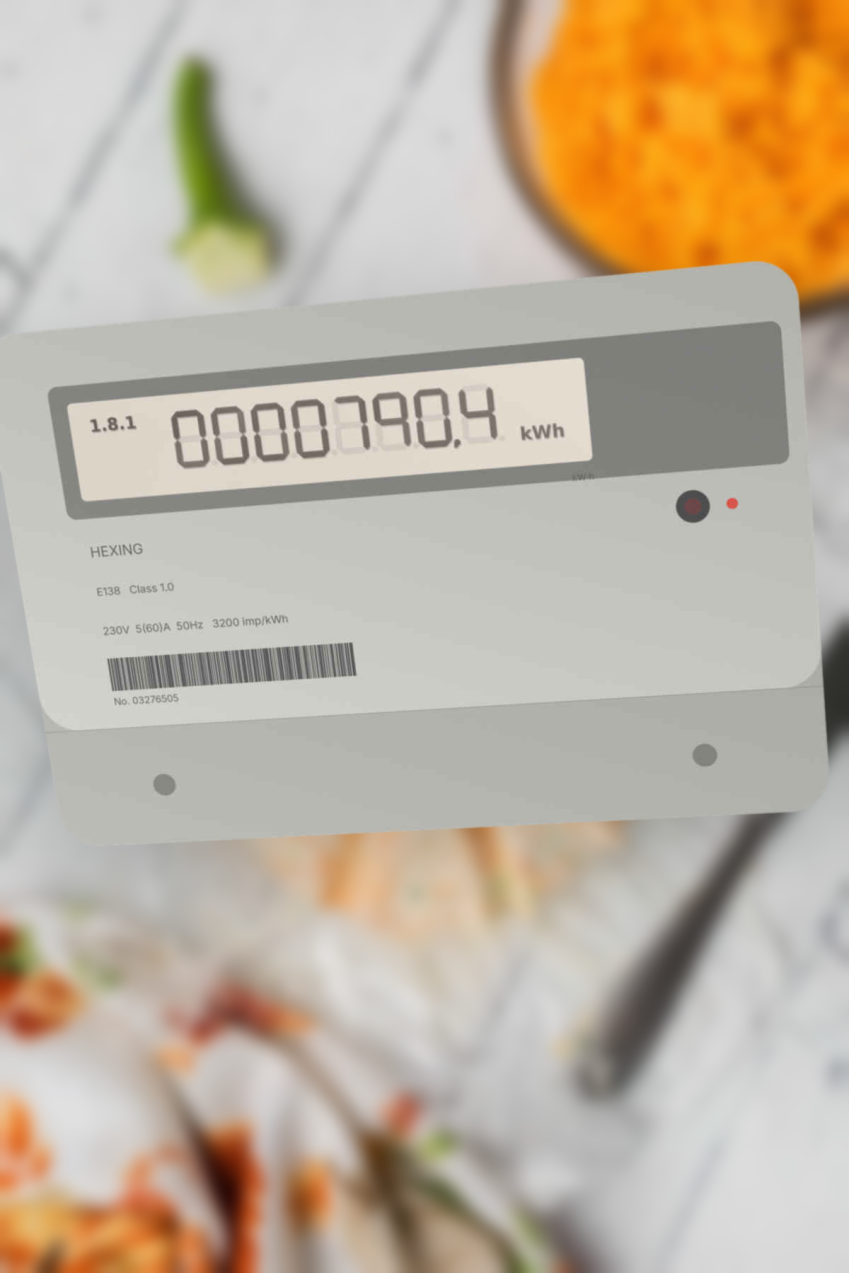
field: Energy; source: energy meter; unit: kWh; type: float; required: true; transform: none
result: 790.4 kWh
